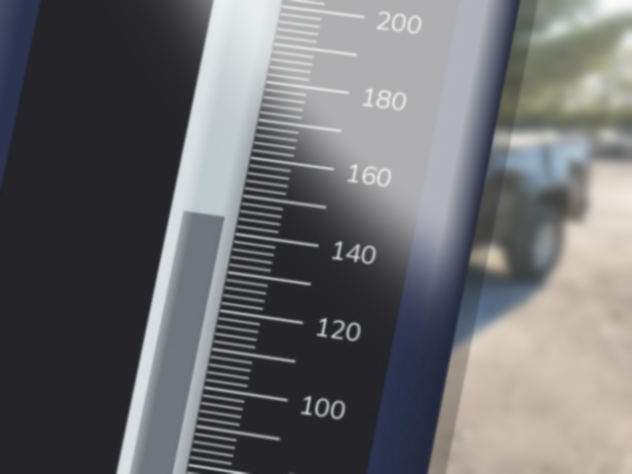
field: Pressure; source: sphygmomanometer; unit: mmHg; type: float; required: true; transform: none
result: 144 mmHg
